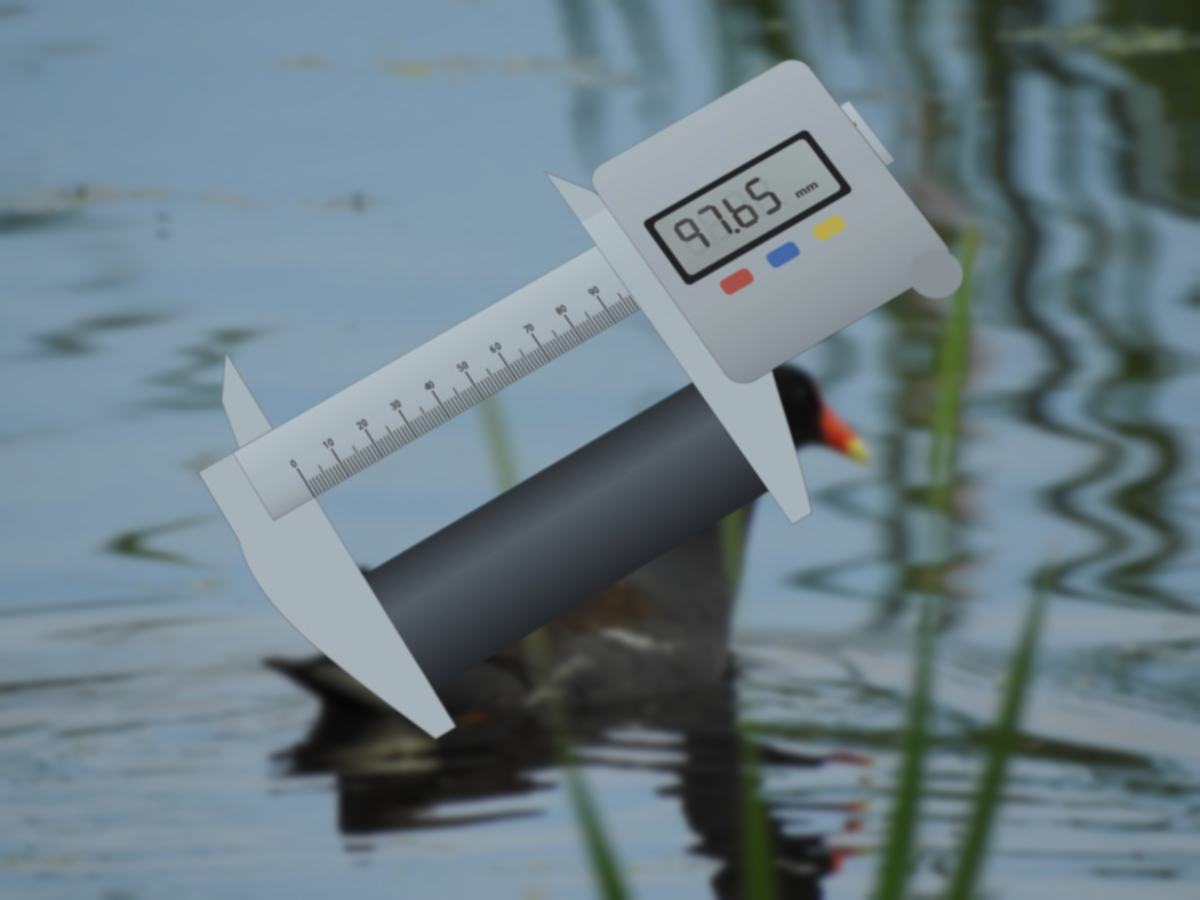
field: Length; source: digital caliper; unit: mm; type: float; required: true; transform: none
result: 97.65 mm
